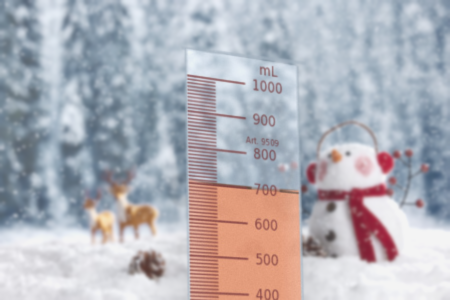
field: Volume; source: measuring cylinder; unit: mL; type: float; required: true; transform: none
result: 700 mL
